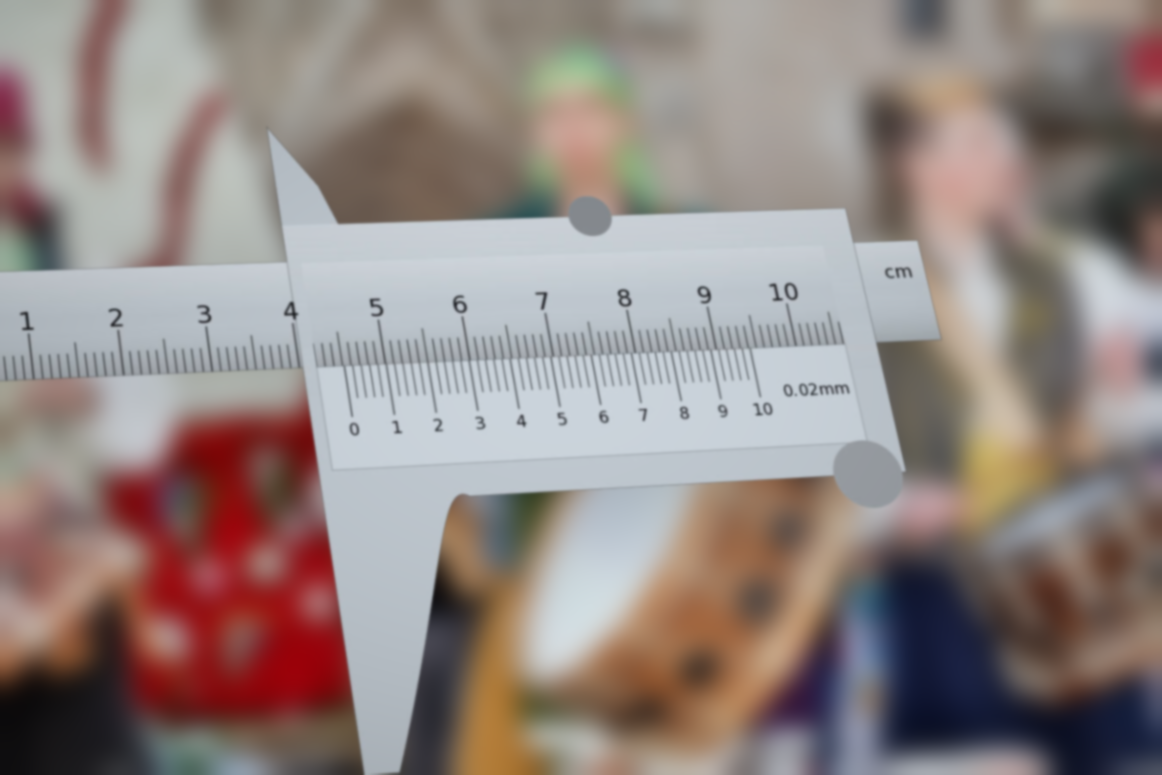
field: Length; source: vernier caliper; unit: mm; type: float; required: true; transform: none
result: 45.2 mm
